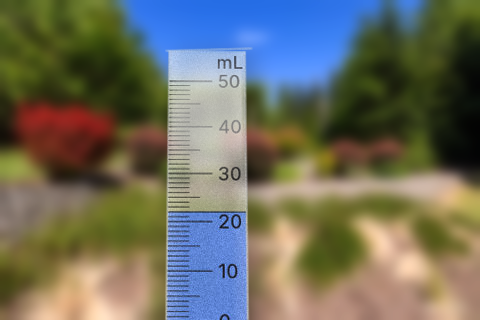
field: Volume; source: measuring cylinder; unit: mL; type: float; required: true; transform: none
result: 22 mL
